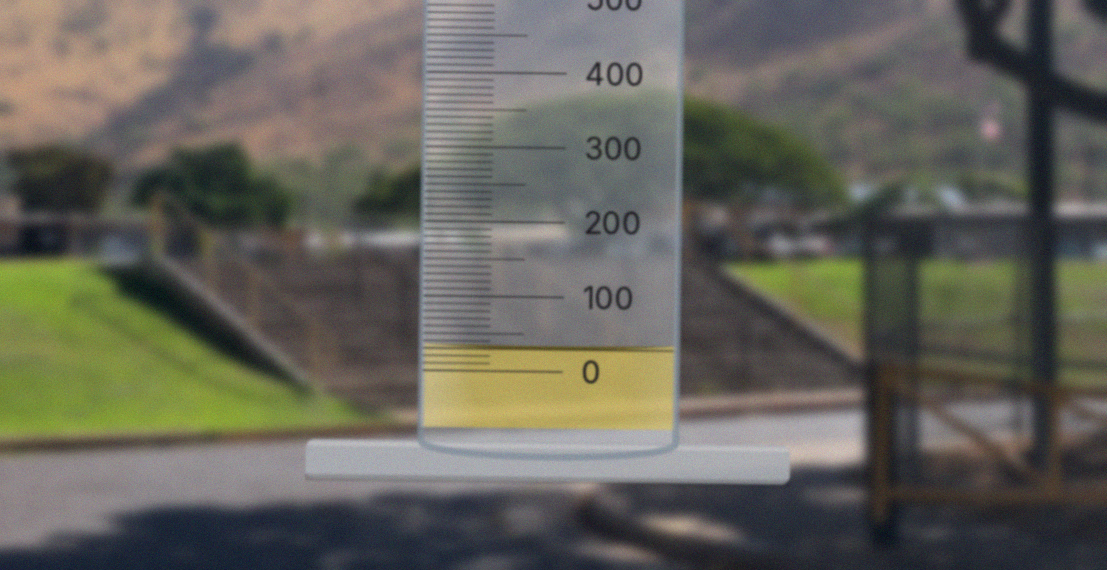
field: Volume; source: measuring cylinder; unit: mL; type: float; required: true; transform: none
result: 30 mL
